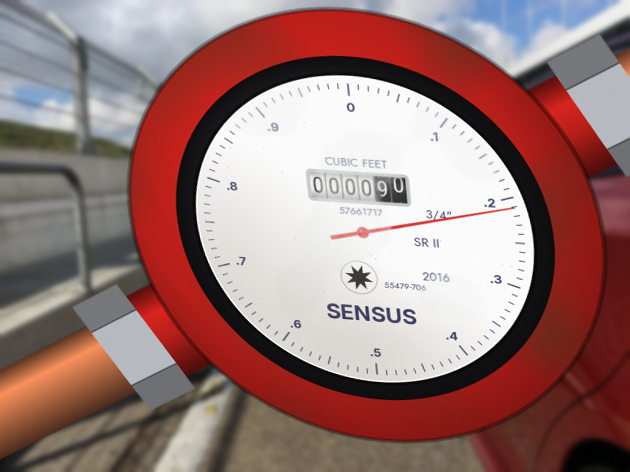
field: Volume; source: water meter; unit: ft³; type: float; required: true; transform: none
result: 90.21 ft³
